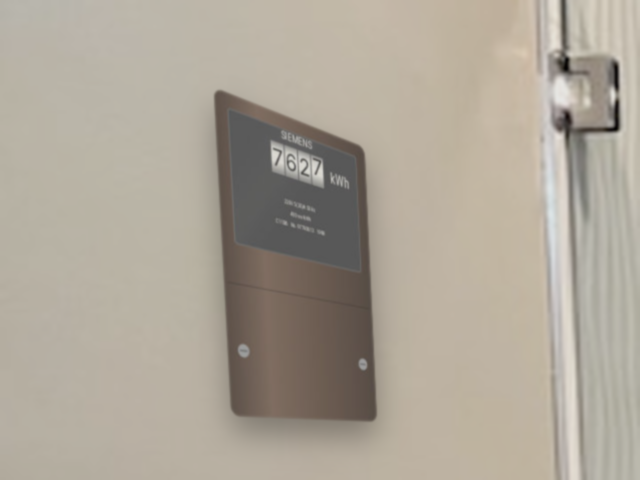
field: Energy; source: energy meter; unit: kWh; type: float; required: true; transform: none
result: 7627 kWh
